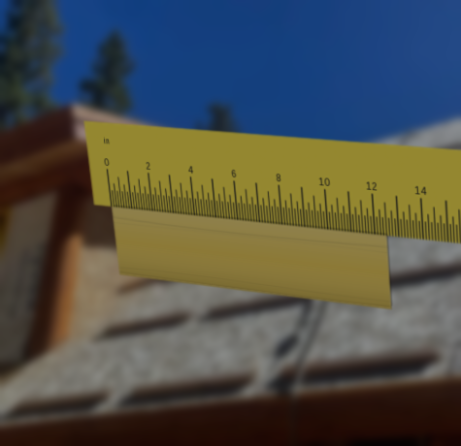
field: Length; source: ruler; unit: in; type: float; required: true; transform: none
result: 12.5 in
